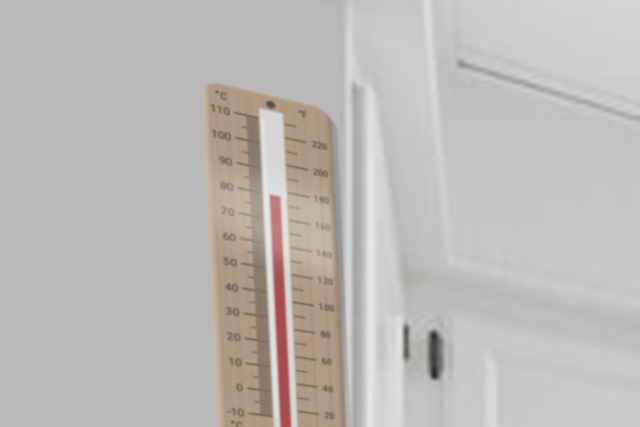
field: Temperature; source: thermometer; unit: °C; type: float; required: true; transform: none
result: 80 °C
